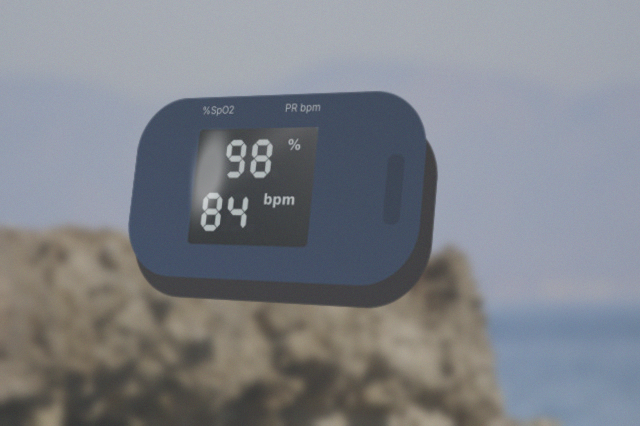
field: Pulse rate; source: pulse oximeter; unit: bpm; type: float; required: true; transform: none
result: 84 bpm
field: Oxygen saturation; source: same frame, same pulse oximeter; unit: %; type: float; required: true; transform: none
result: 98 %
